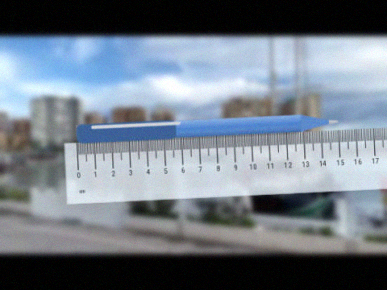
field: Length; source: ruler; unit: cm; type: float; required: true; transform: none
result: 15 cm
